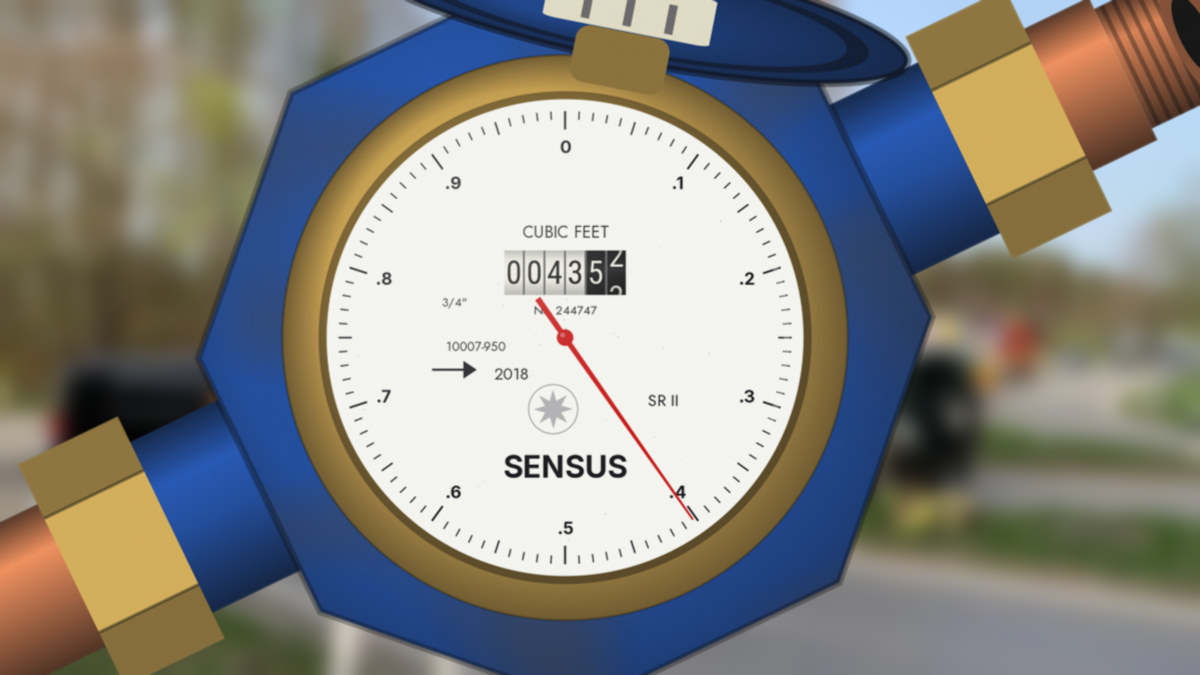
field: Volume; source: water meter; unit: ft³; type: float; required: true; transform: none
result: 4352.40 ft³
